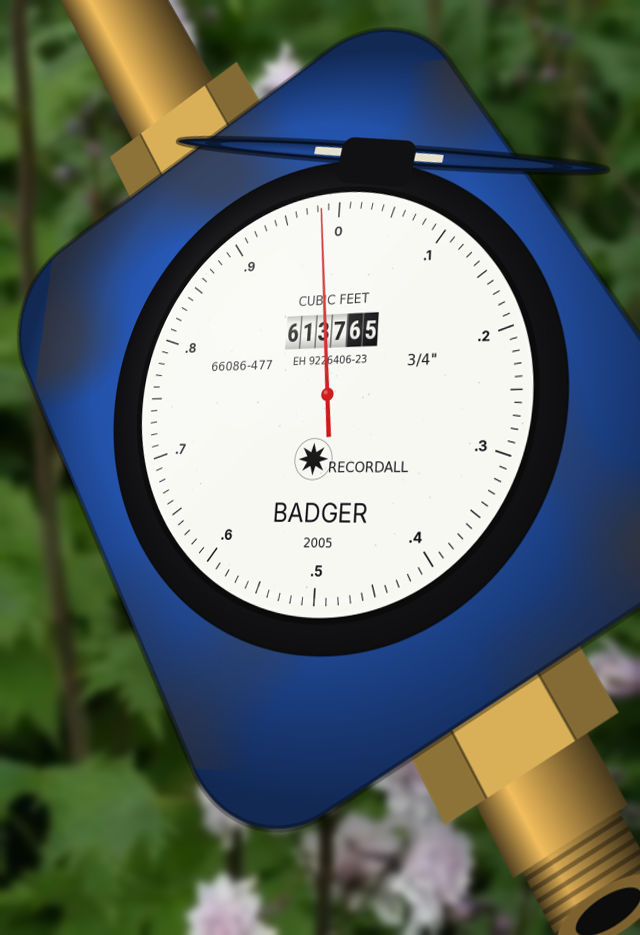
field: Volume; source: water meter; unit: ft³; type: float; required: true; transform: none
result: 613764.98 ft³
